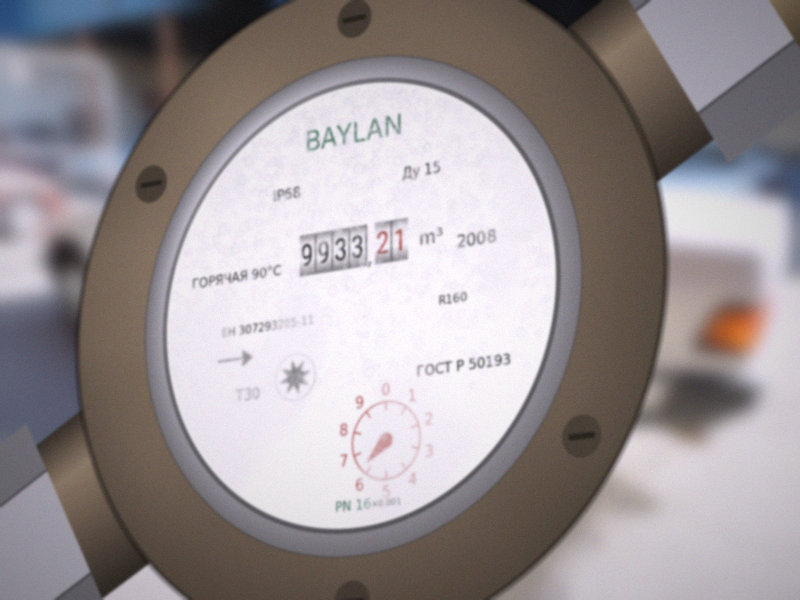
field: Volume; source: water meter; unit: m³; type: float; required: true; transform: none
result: 9933.216 m³
